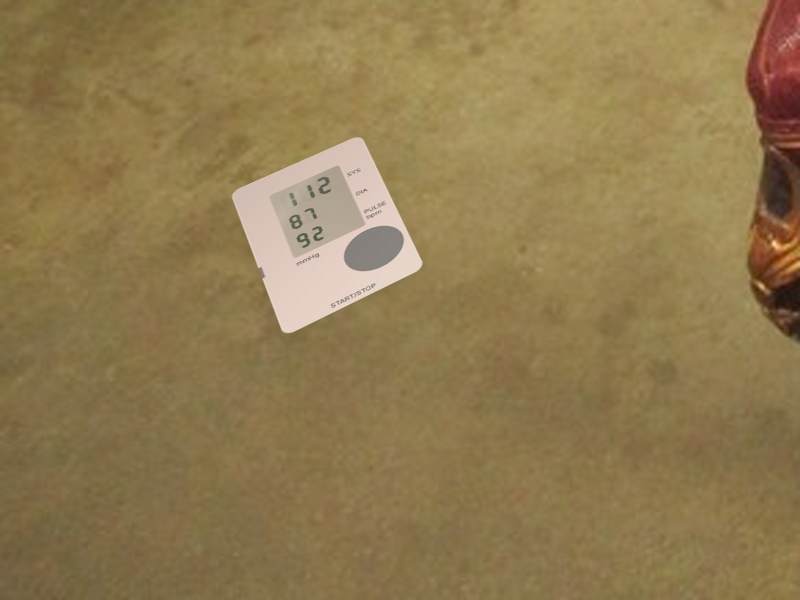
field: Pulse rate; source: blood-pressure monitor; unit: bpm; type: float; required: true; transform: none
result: 92 bpm
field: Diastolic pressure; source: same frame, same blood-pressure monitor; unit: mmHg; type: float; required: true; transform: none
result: 87 mmHg
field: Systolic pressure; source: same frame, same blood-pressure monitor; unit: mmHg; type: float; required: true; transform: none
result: 112 mmHg
